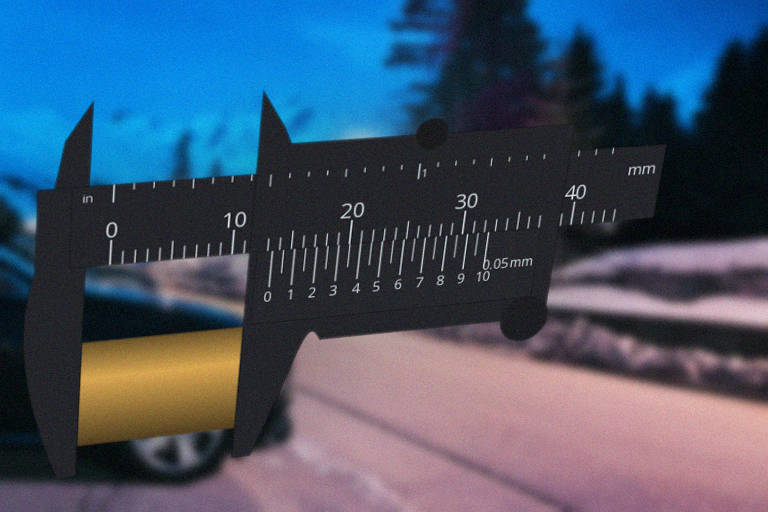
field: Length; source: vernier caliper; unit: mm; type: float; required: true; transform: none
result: 13.4 mm
